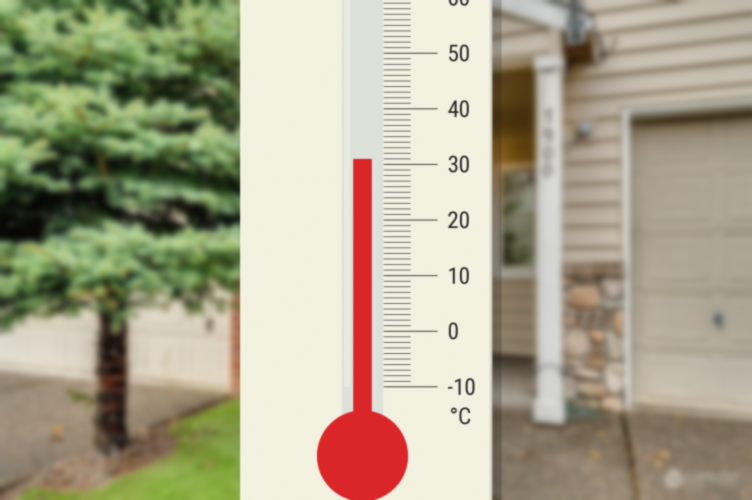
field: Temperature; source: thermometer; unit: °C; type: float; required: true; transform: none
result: 31 °C
